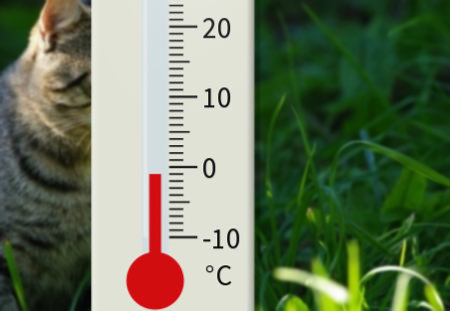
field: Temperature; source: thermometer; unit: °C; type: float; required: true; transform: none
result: -1 °C
